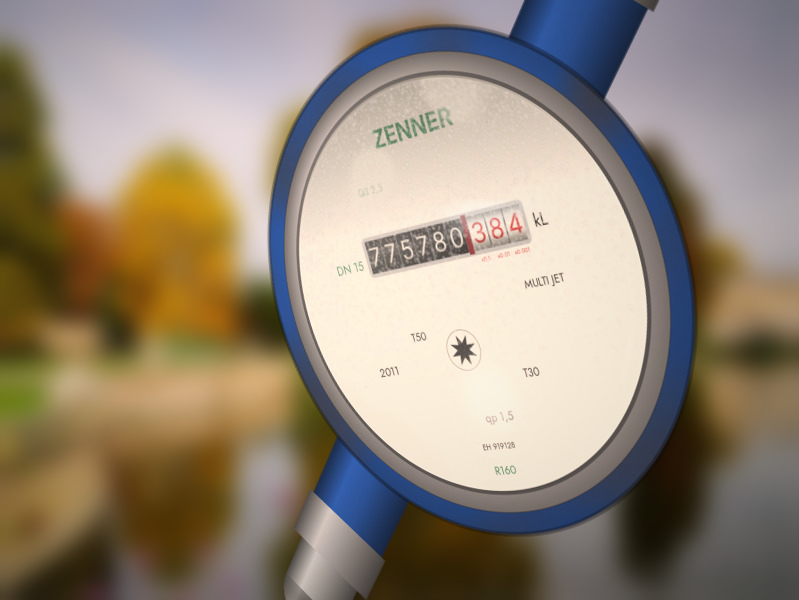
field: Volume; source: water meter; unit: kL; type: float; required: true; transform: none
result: 775780.384 kL
